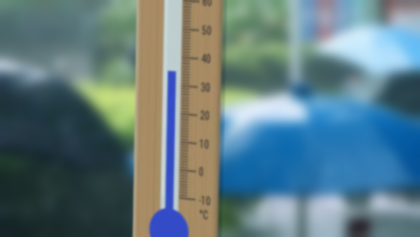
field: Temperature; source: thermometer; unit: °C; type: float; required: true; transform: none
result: 35 °C
